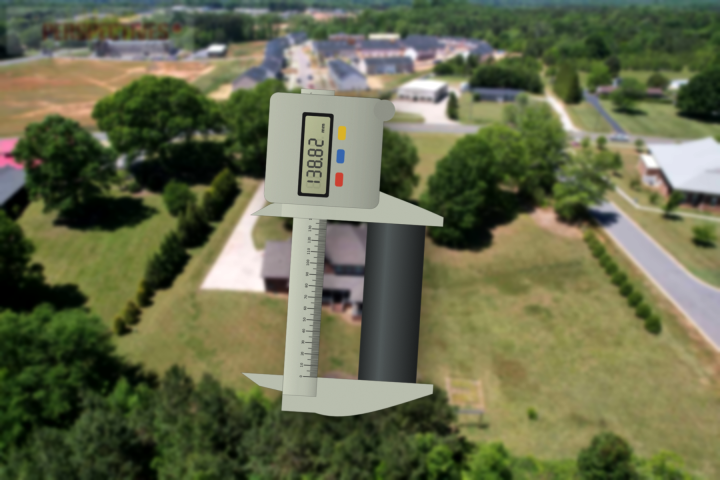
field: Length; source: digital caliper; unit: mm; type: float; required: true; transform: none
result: 138.82 mm
